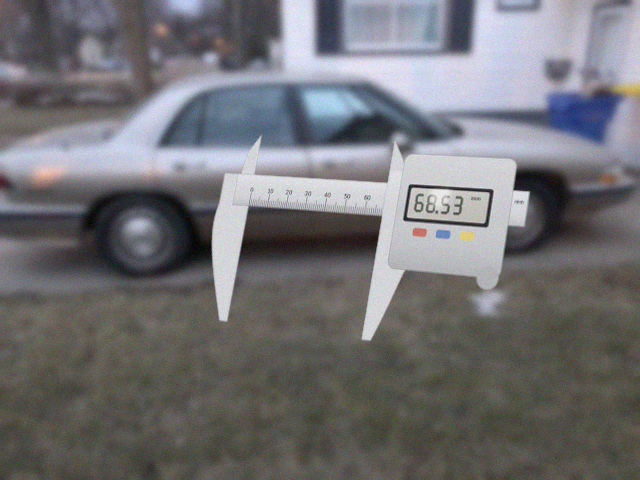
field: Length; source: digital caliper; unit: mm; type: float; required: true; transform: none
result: 68.53 mm
